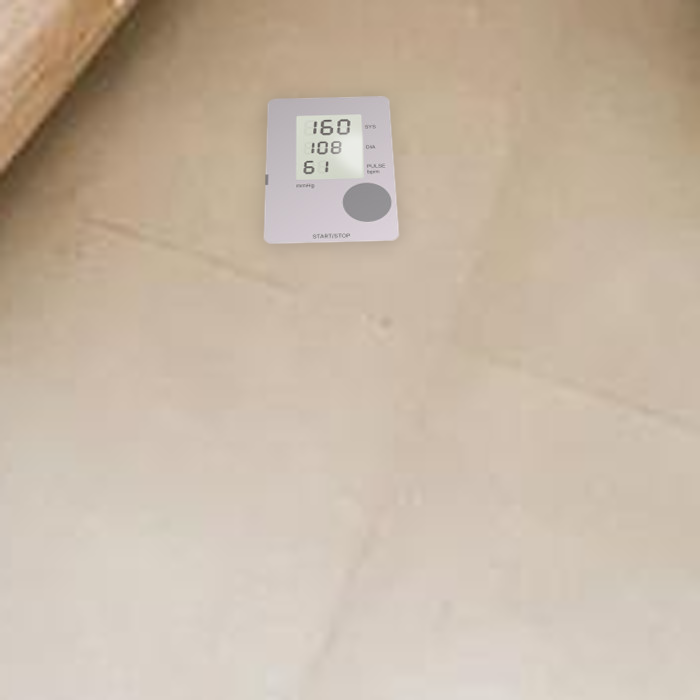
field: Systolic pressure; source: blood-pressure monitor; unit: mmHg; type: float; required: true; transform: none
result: 160 mmHg
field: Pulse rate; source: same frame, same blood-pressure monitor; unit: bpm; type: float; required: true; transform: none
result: 61 bpm
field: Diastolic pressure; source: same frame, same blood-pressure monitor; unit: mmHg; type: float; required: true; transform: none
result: 108 mmHg
